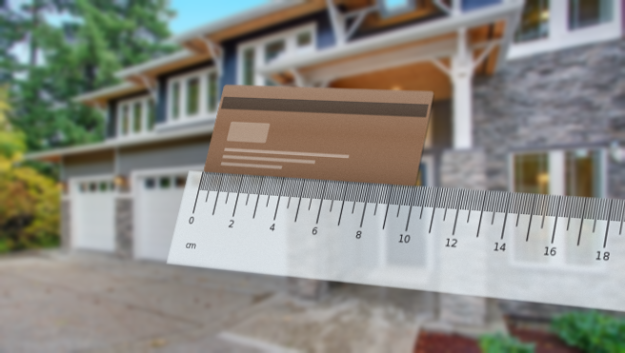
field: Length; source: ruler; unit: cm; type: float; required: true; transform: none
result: 10 cm
